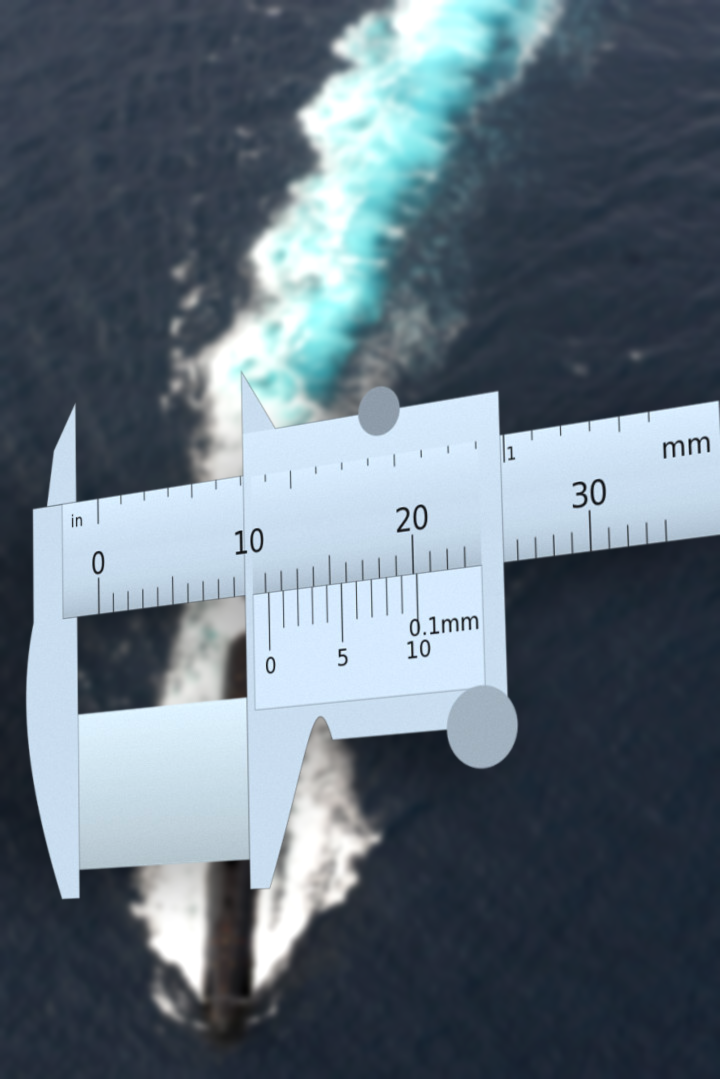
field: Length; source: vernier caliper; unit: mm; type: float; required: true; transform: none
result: 11.2 mm
